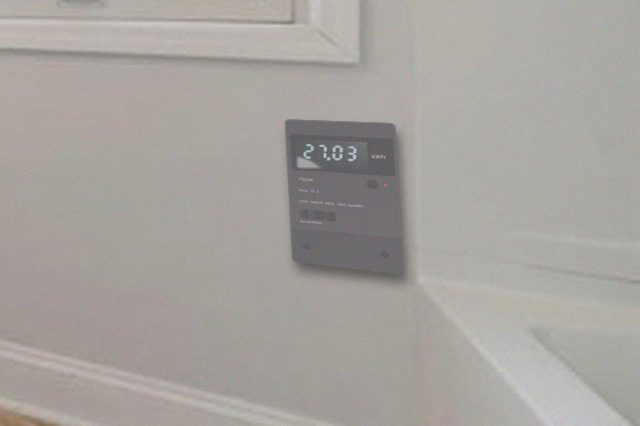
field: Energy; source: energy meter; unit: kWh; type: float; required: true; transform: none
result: 27.03 kWh
